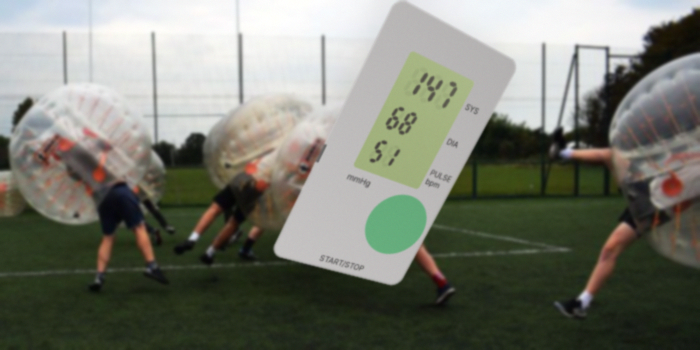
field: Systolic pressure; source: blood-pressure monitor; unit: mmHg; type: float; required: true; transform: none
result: 147 mmHg
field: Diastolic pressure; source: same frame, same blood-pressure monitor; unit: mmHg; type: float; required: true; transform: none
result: 68 mmHg
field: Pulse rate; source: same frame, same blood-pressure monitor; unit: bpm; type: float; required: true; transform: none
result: 51 bpm
